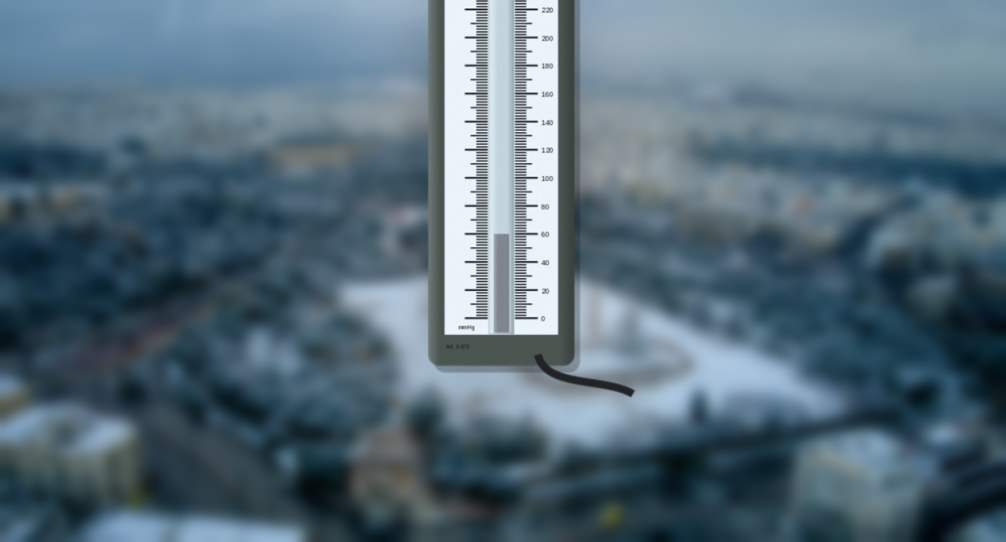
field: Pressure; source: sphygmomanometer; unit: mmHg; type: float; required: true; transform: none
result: 60 mmHg
